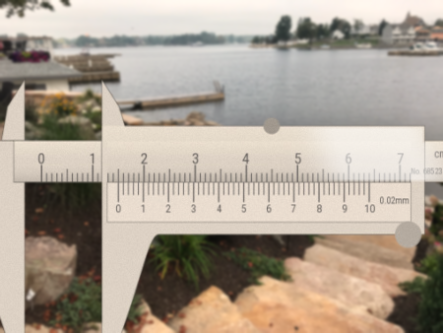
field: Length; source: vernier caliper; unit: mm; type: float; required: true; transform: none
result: 15.0 mm
